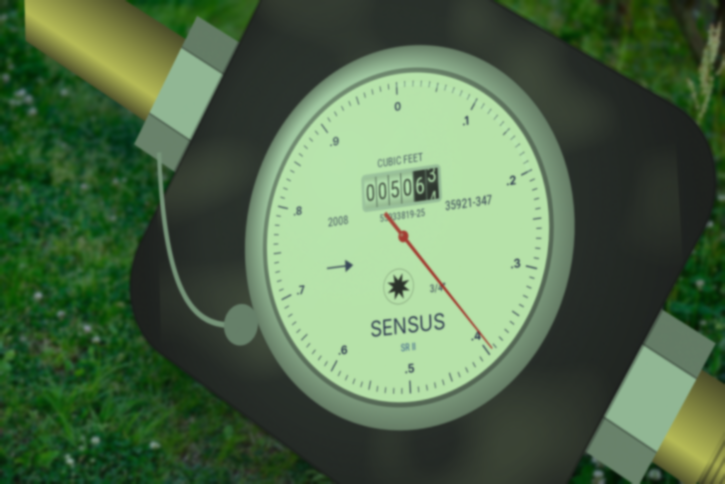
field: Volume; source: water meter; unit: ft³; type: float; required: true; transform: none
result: 5063.39 ft³
